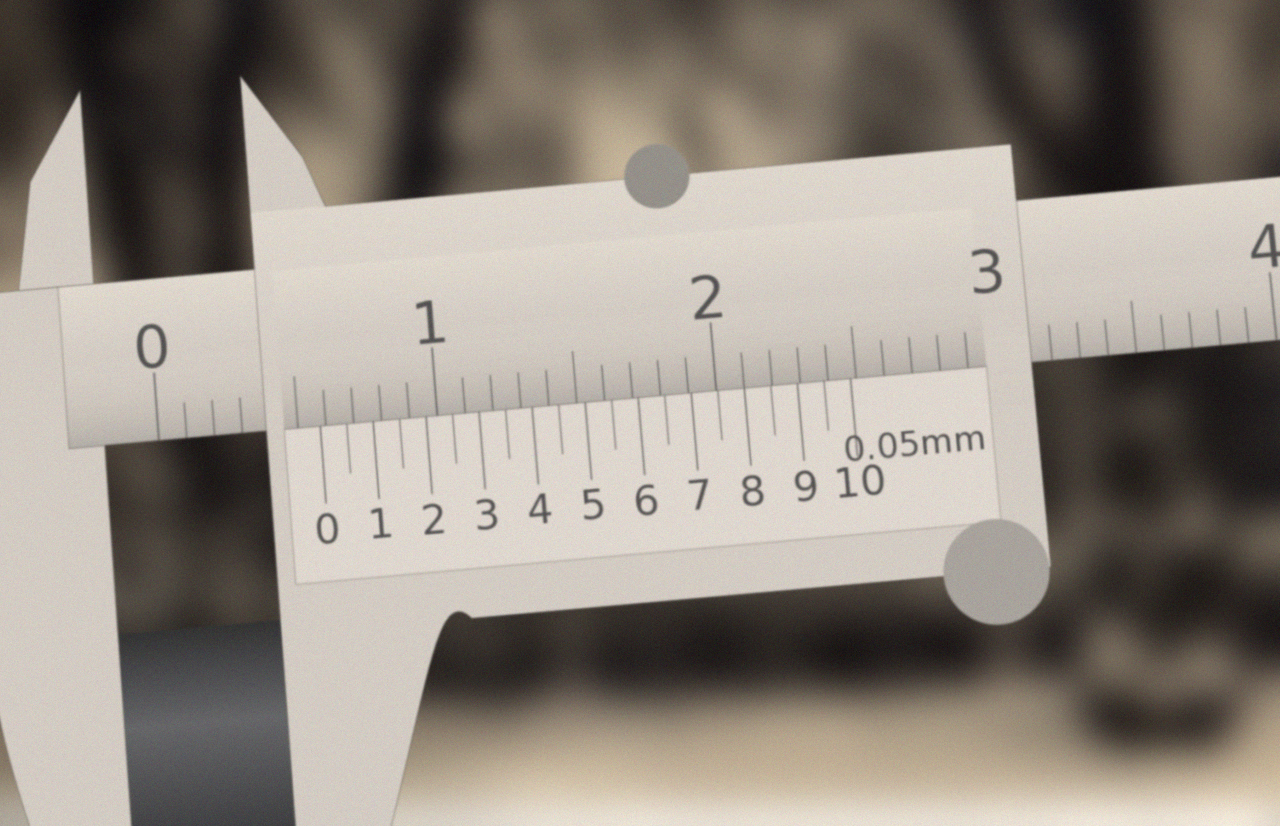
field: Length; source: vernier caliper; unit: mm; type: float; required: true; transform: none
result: 5.8 mm
